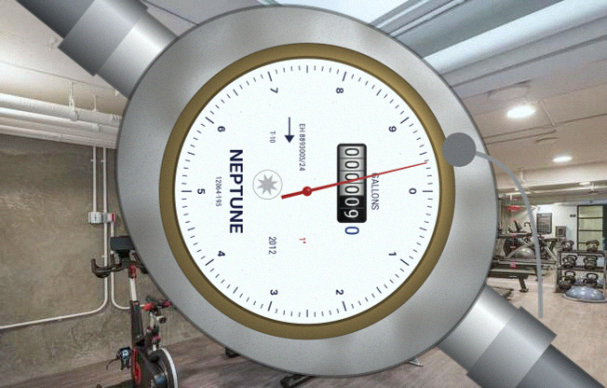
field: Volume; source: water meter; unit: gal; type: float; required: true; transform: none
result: 89.6 gal
